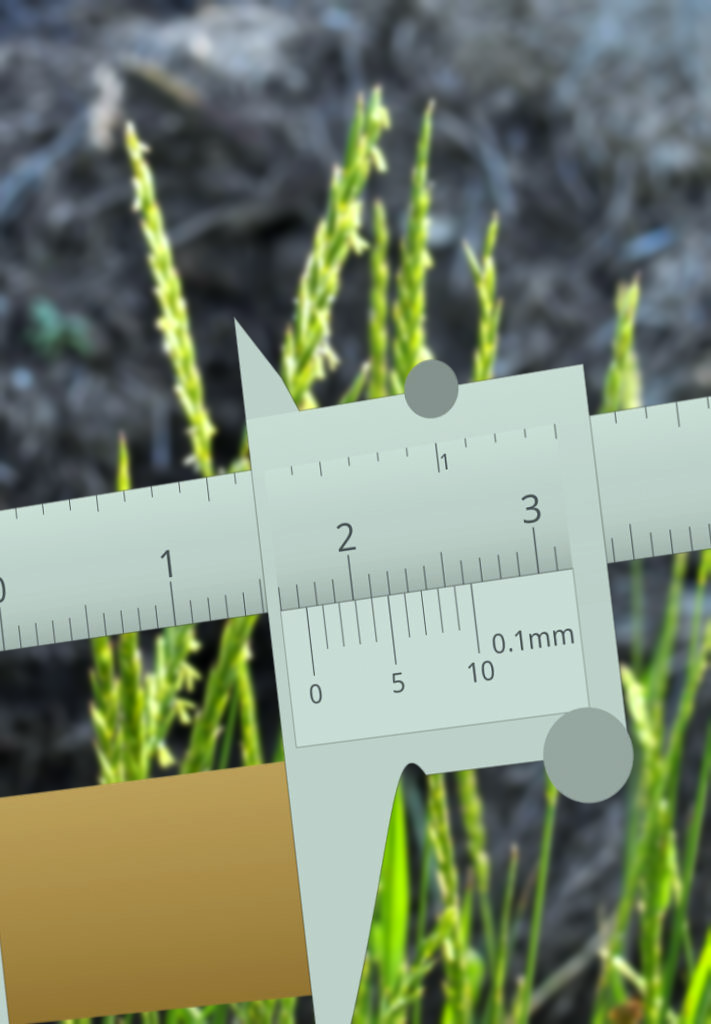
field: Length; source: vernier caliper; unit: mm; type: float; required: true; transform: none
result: 17.4 mm
